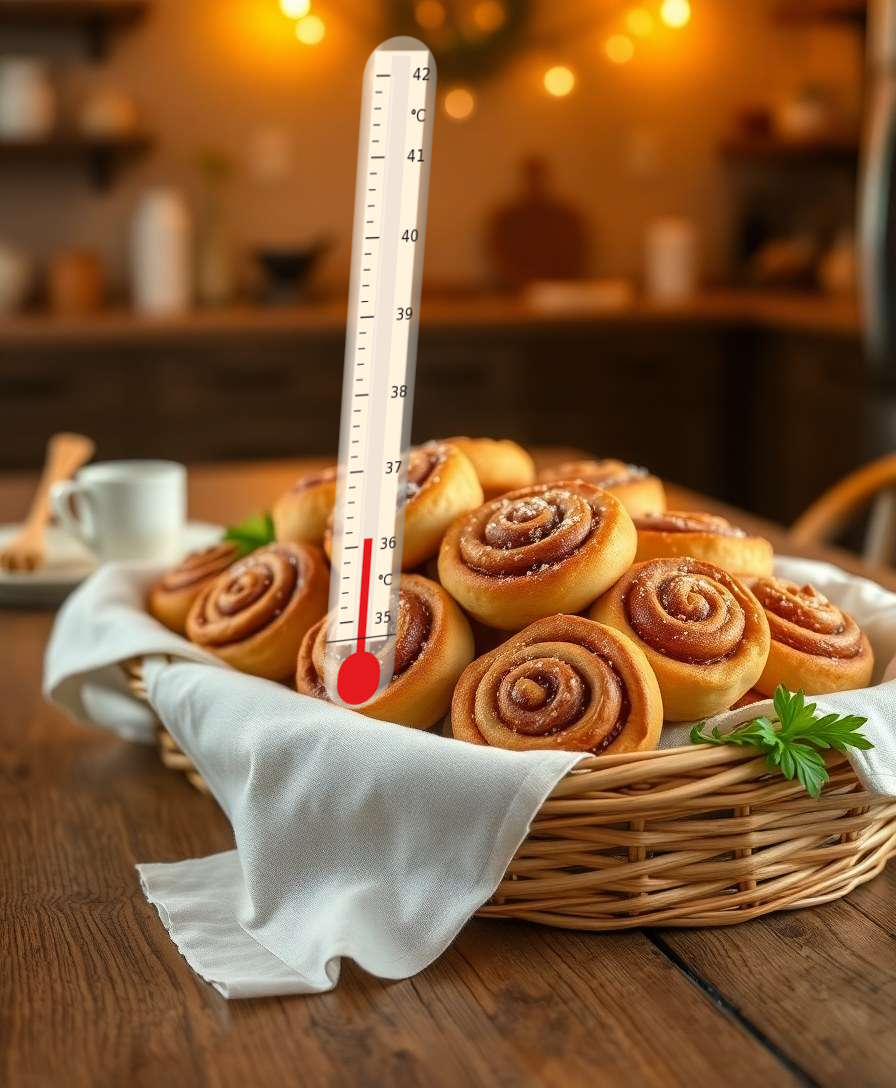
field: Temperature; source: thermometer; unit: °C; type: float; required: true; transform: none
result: 36.1 °C
